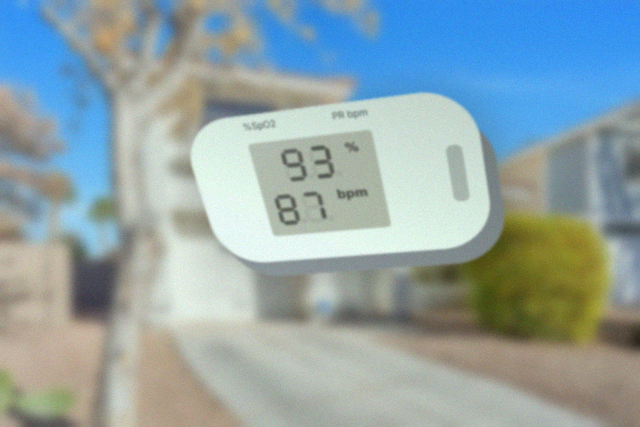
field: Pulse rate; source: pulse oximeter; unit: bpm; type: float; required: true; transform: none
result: 87 bpm
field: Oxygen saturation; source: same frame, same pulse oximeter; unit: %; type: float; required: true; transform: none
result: 93 %
